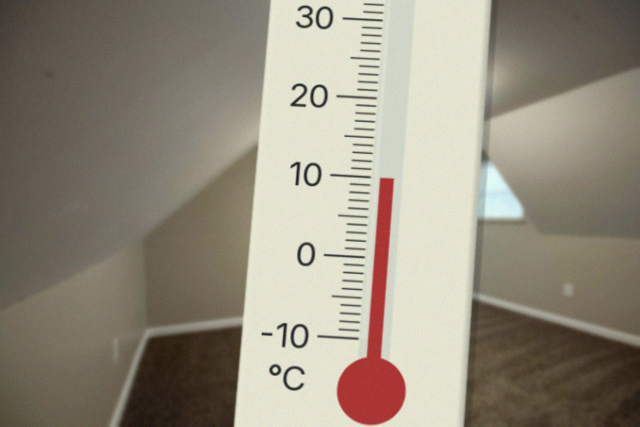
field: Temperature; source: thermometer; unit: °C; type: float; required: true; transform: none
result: 10 °C
